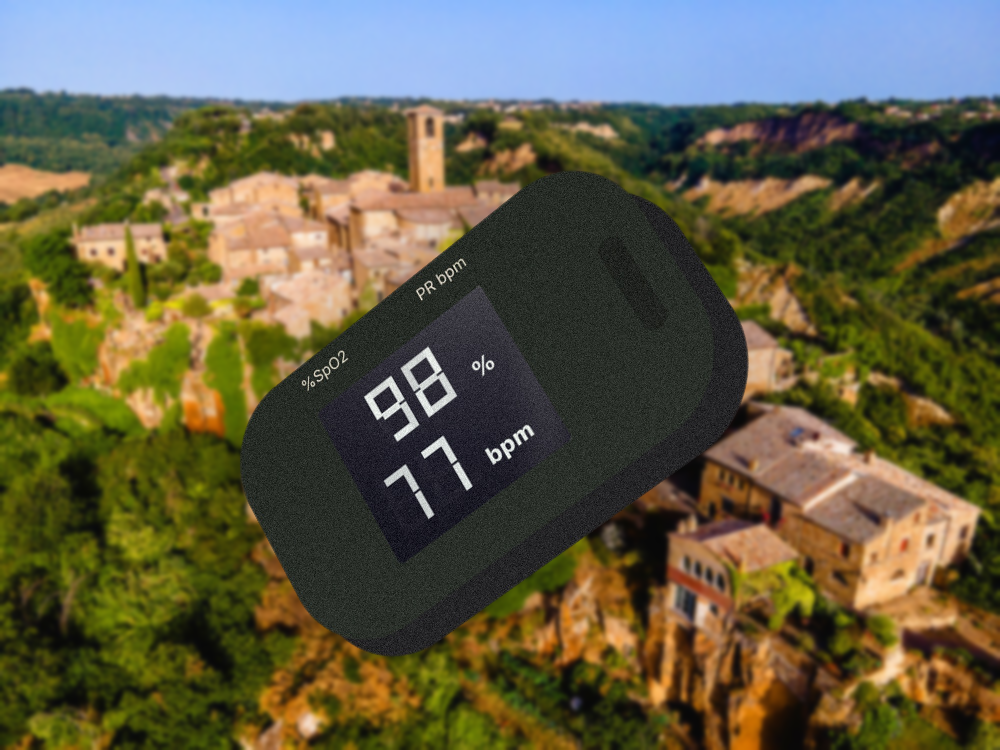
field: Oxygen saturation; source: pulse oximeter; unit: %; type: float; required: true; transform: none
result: 98 %
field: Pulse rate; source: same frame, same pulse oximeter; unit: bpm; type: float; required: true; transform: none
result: 77 bpm
